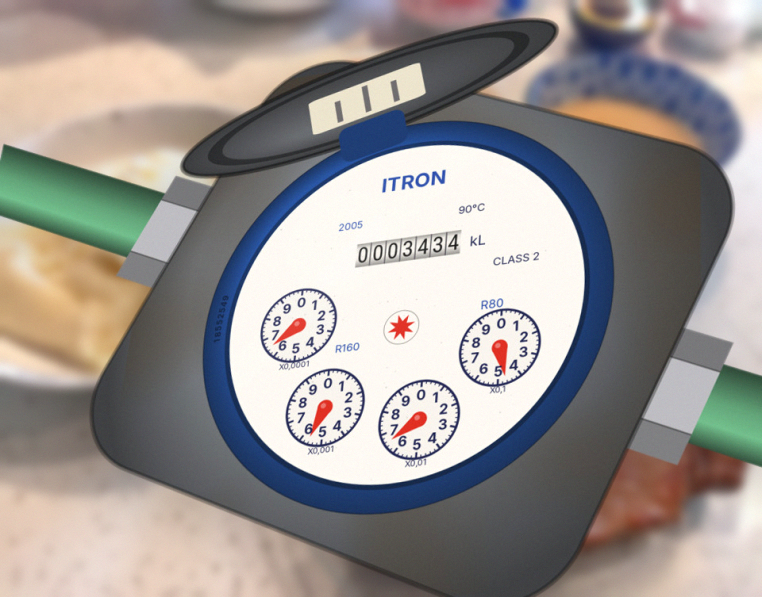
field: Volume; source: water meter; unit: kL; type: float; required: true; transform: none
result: 3434.4656 kL
